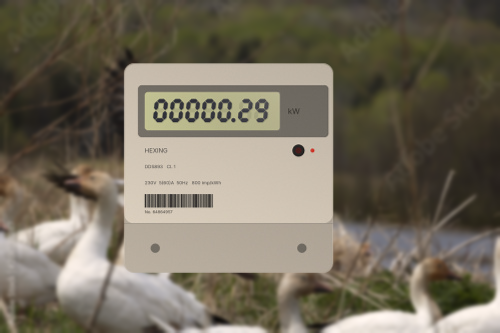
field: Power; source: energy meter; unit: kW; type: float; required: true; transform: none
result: 0.29 kW
